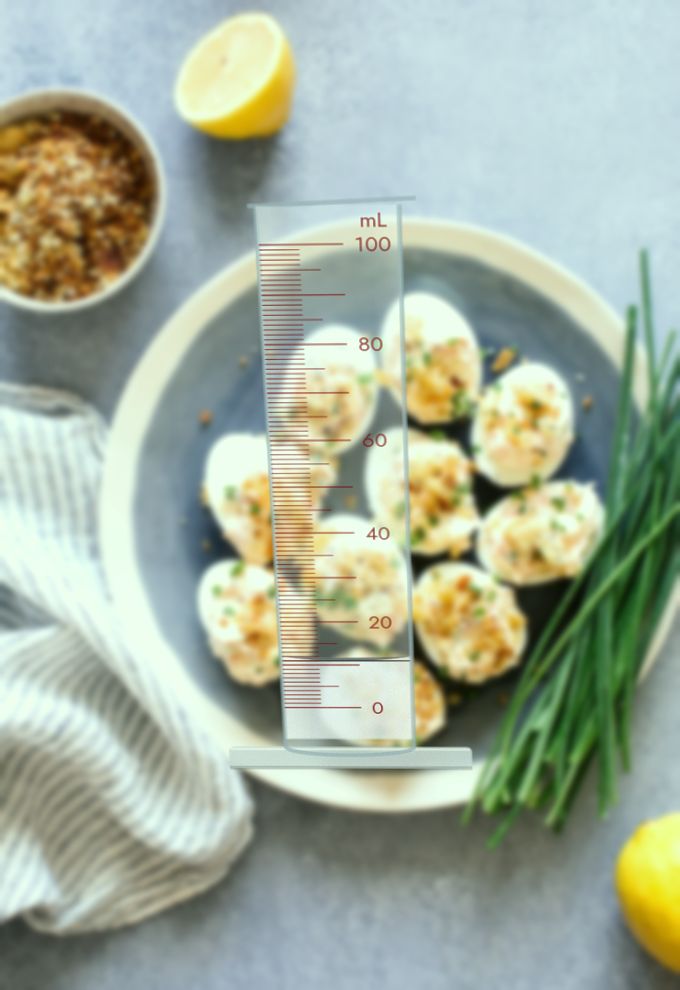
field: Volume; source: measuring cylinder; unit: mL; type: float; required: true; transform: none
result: 11 mL
